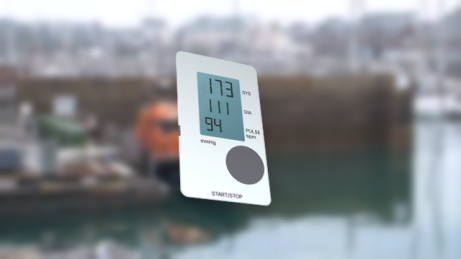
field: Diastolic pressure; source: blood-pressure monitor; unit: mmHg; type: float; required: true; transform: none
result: 111 mmHg
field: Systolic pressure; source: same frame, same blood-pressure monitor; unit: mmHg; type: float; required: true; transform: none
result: 173 mmHg
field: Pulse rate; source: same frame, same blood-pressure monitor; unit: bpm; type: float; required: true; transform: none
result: 94 bpm
